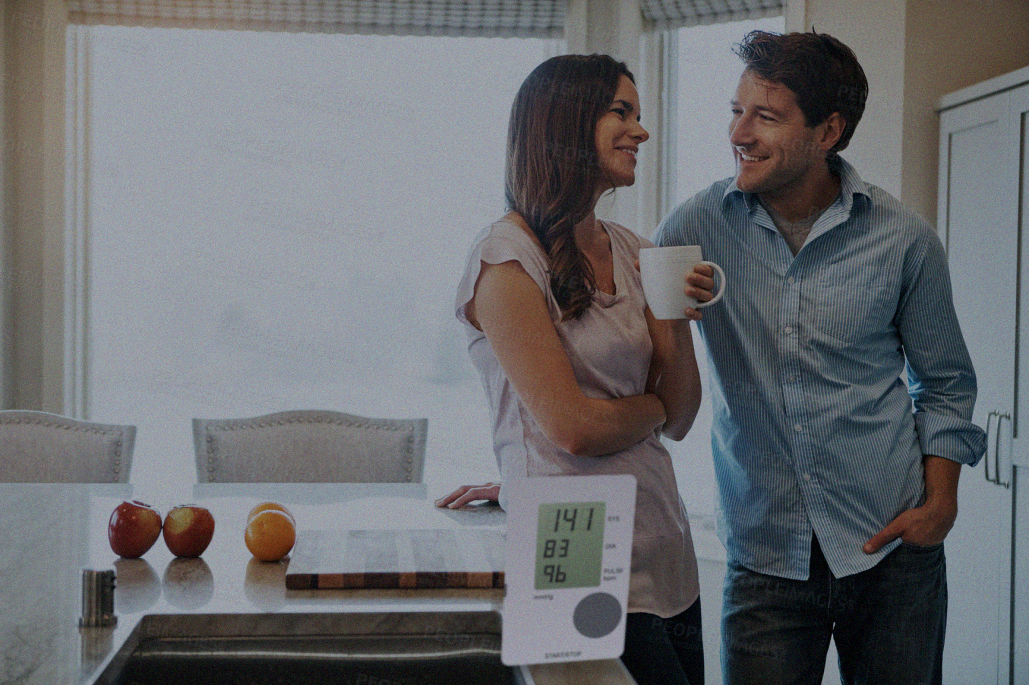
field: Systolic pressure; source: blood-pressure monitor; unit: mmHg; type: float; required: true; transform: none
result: 141 mmHg
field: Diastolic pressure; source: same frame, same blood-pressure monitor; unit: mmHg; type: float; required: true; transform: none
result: 83 mmHg
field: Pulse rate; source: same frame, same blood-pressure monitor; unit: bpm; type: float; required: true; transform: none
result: 96 bpm
